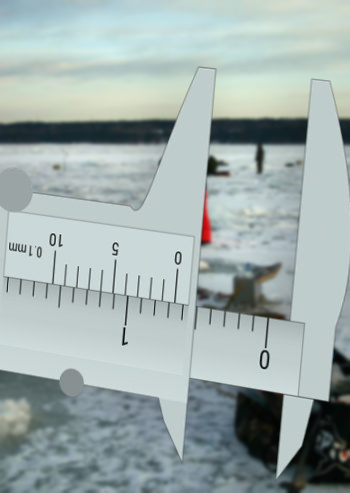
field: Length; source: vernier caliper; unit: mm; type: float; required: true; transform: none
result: 6.6 mm
